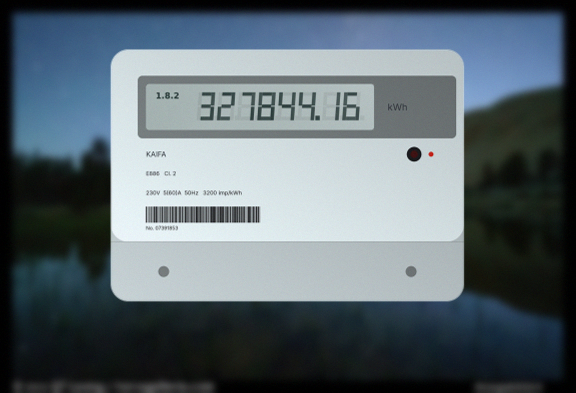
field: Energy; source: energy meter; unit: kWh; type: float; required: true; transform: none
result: 327844.16 kWh
